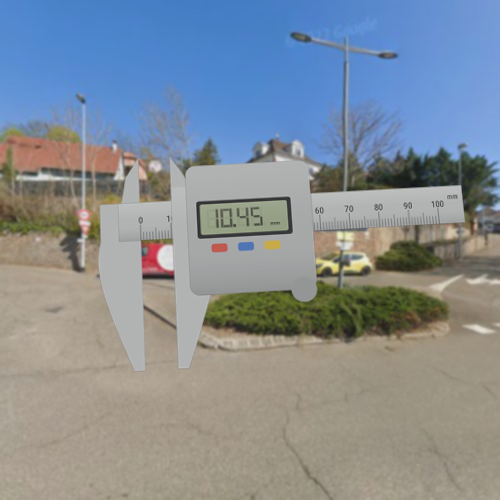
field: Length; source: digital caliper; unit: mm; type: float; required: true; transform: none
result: 10.45 mm
